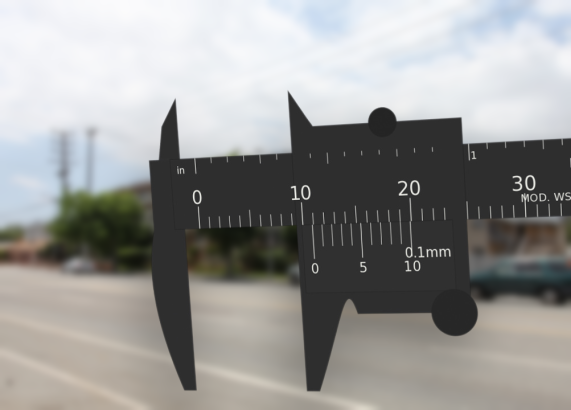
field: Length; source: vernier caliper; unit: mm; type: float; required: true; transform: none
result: 10.9 mm
